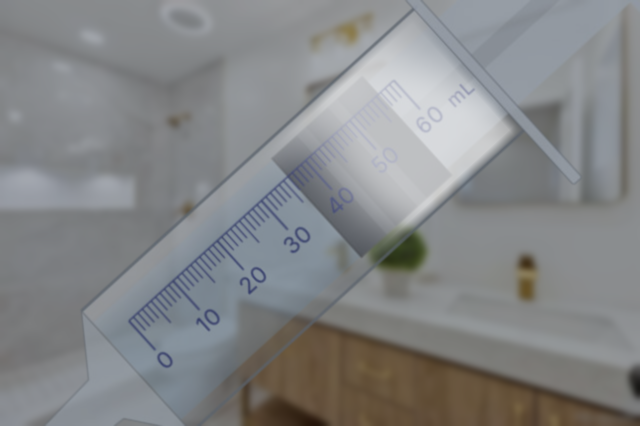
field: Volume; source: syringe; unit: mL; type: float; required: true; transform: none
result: 36 mL
